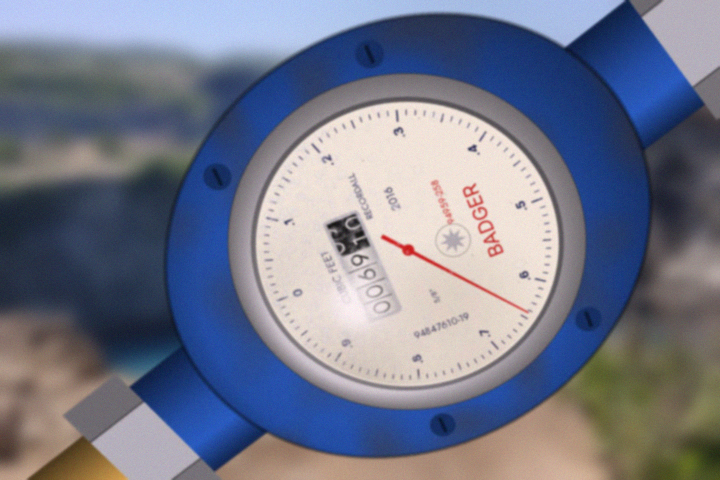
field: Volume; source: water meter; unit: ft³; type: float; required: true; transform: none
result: 6909.64 ft³
